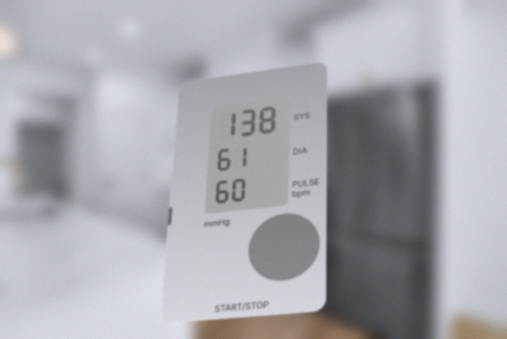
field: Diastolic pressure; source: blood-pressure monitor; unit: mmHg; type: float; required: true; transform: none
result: 61 mmHg
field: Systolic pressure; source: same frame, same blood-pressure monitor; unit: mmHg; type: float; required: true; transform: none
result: 138 mmHg
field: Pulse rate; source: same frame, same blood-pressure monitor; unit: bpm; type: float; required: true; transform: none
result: 60 bpm
